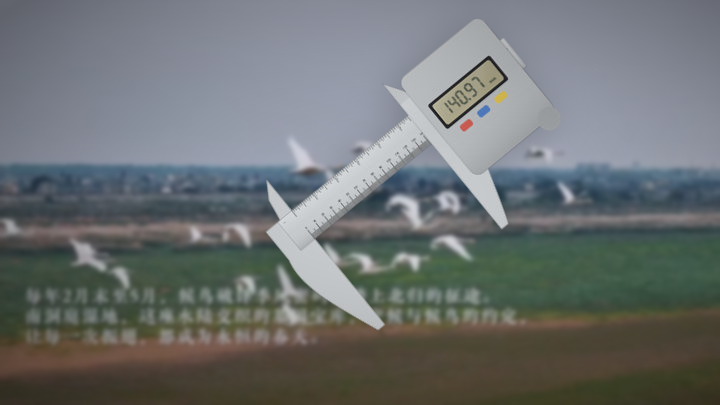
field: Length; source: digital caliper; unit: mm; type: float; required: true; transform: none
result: 140.97 mm
